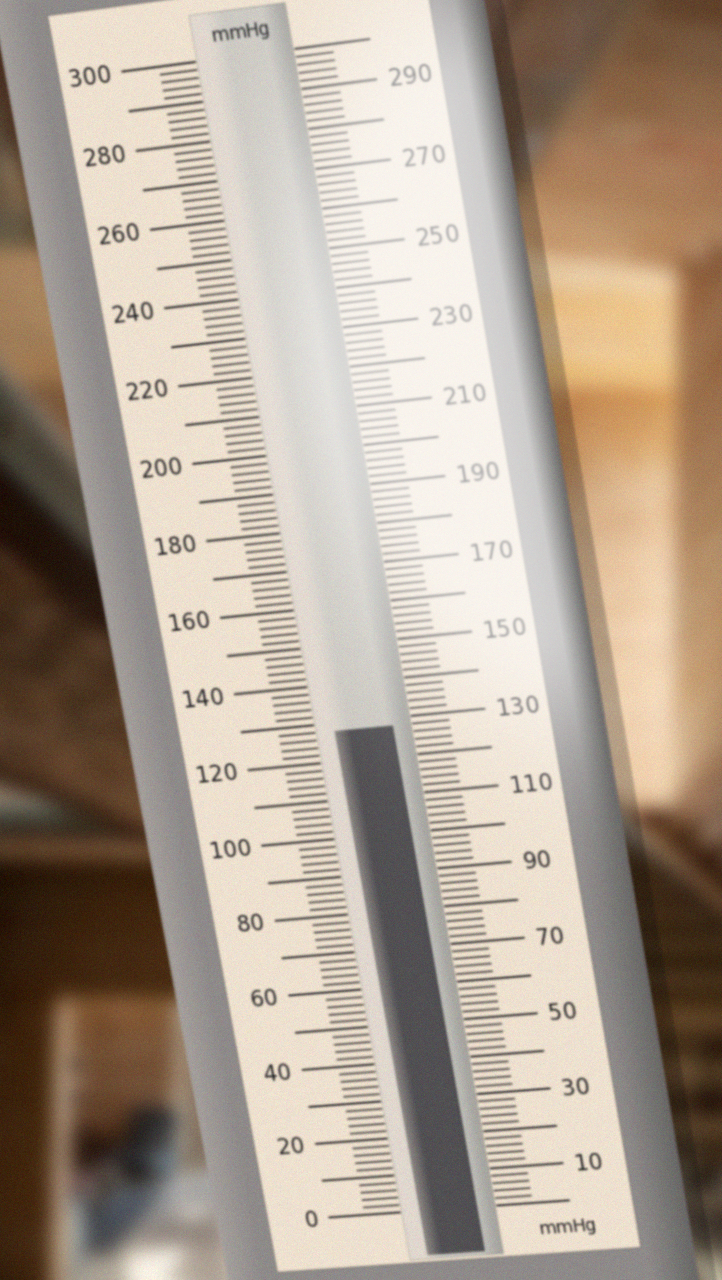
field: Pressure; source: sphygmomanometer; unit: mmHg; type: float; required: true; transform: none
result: 128 mmHg
